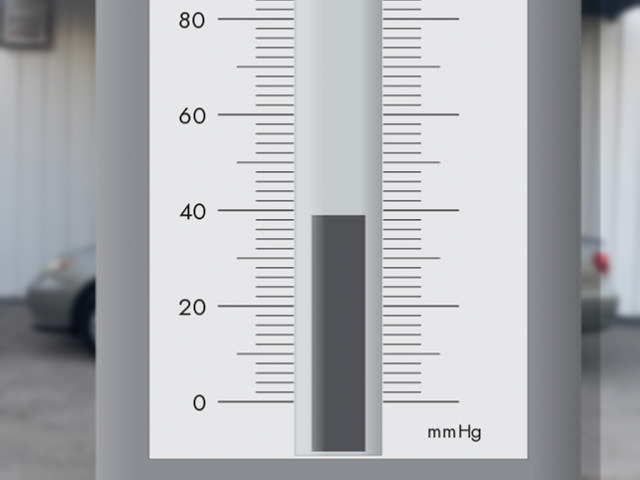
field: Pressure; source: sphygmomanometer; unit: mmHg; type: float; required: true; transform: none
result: 39 mmHg
